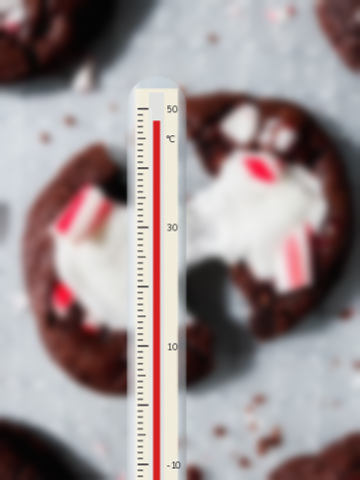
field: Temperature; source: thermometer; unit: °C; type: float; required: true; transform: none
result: 48 °C
